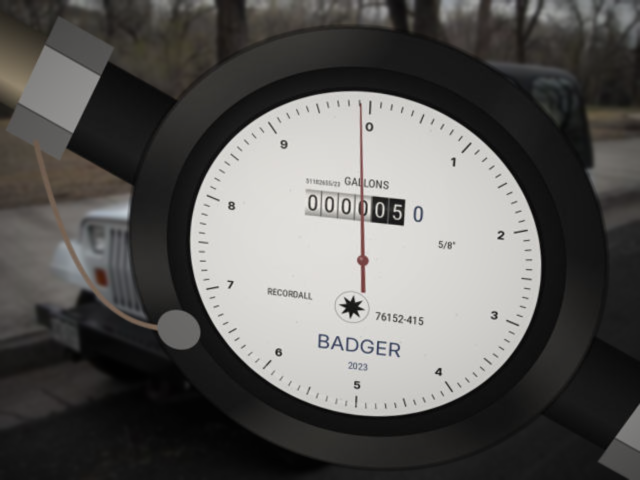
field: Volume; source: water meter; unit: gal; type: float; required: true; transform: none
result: 49.9 gal
